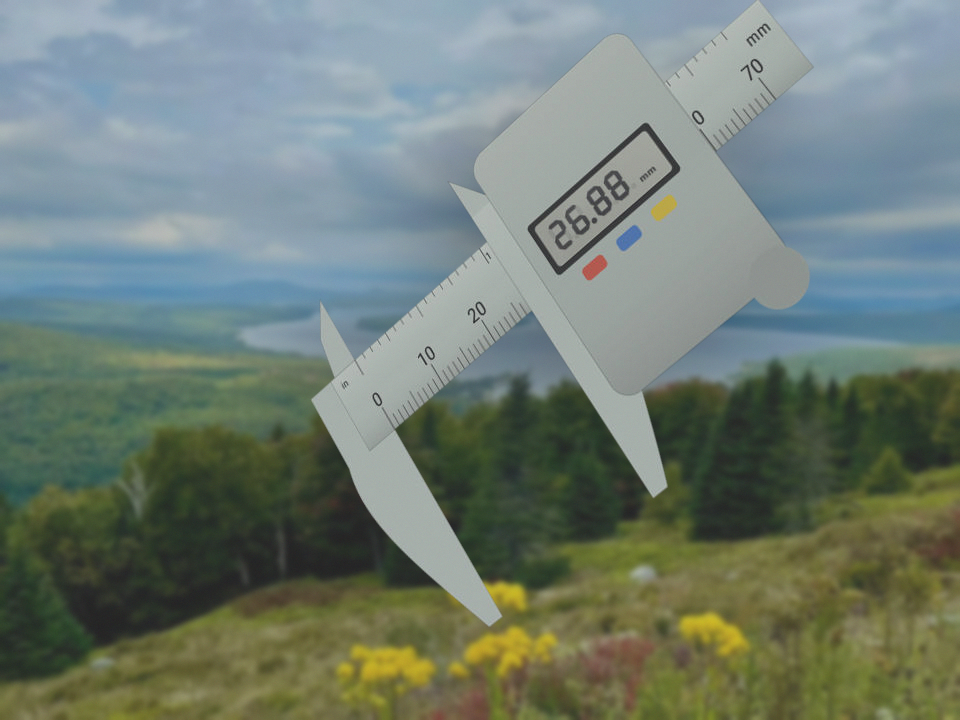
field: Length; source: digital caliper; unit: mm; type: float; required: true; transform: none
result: 26.88 mm
